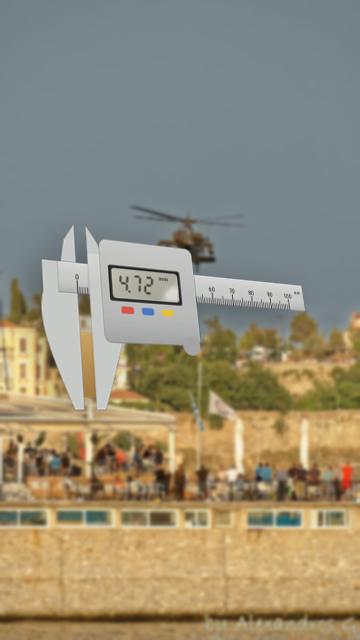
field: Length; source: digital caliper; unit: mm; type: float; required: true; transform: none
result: 4.72 mm
